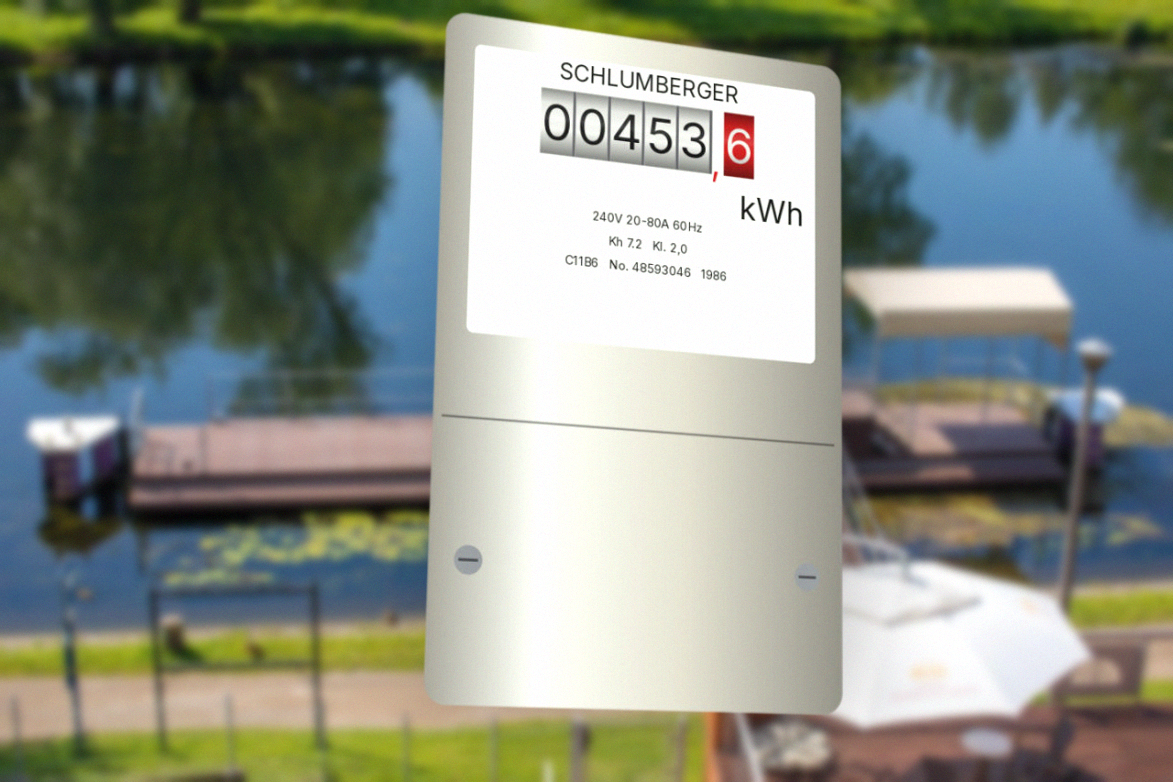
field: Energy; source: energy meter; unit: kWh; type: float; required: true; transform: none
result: 453.6 kWh
